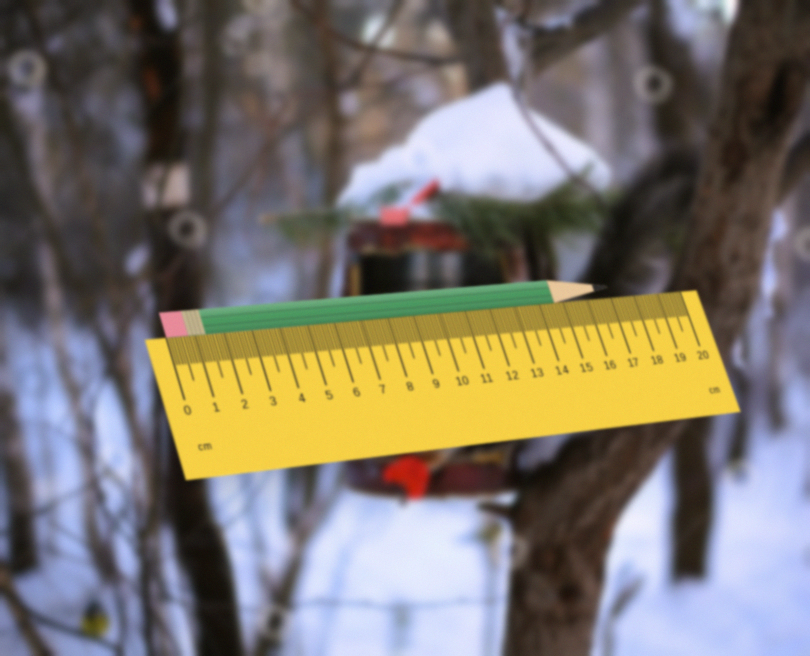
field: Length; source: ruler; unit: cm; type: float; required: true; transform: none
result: 17 cm
